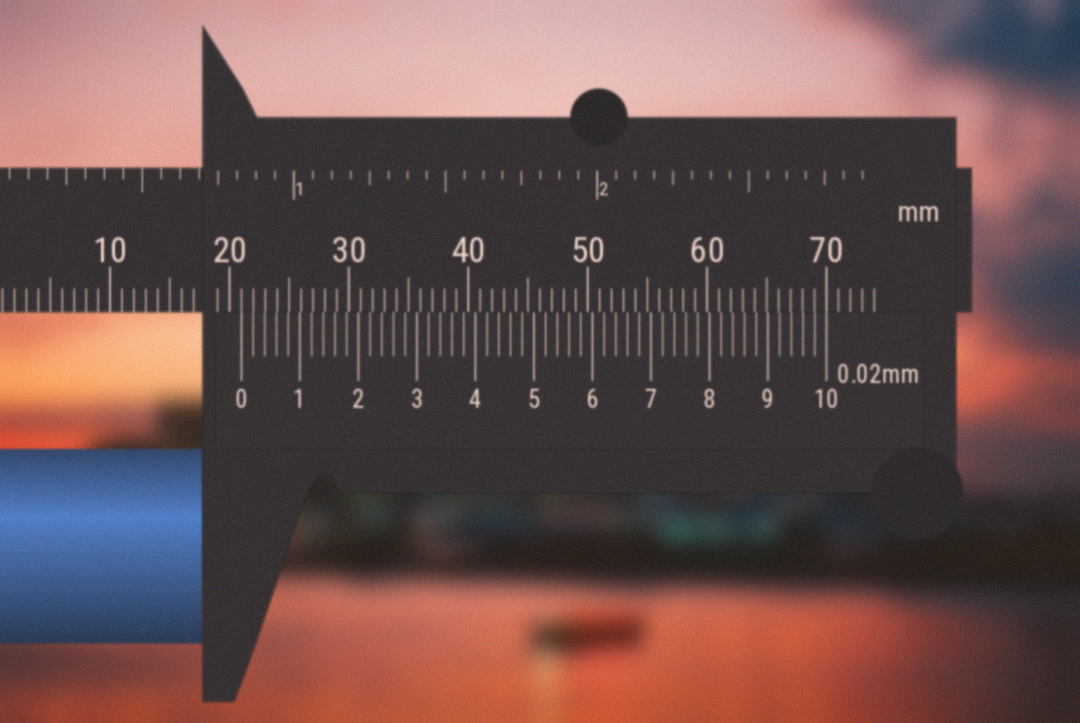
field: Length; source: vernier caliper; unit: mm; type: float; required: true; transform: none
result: 21.0 mm
